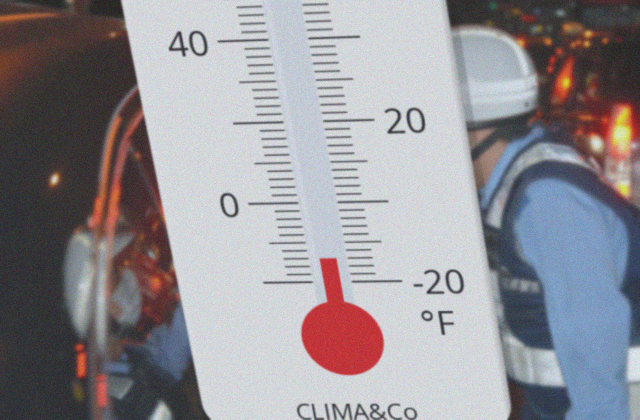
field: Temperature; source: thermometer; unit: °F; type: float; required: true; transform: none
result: -14 °F
